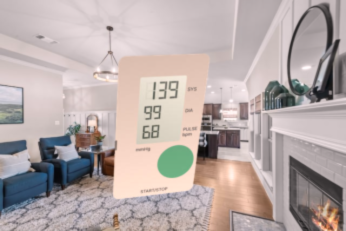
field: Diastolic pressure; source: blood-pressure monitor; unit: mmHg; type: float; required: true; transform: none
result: 99 mmHg
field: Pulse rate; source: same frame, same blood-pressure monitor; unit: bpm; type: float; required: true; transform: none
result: 68 bpm
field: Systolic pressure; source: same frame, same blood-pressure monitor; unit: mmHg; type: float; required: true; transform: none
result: 139 mmHg
